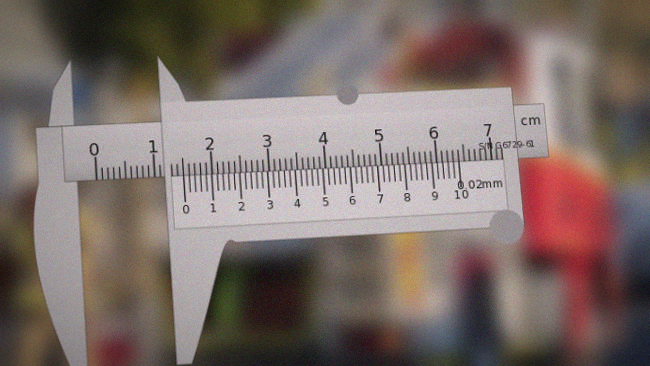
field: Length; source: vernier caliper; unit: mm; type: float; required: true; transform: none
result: 15.0 mm
